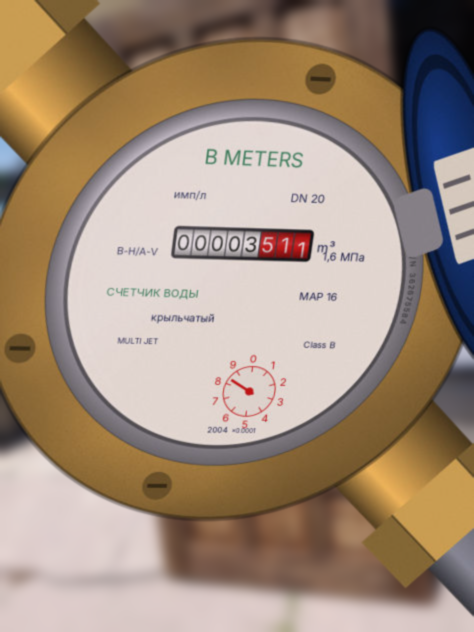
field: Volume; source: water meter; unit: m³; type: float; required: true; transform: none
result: 3.5108 m³
